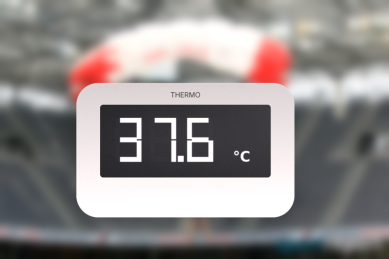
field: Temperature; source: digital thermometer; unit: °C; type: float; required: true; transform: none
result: 37.6 °C
